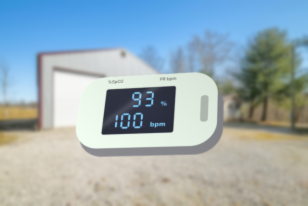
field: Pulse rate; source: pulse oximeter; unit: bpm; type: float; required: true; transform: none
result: 100 bpm
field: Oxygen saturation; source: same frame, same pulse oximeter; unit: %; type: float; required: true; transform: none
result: 93 %
